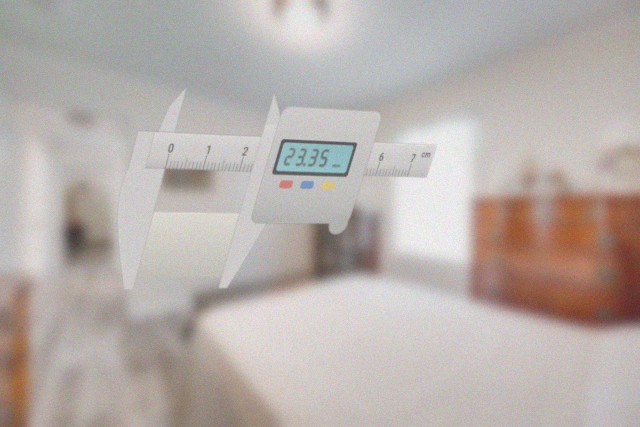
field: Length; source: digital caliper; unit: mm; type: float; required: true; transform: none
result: 23.35 mm
